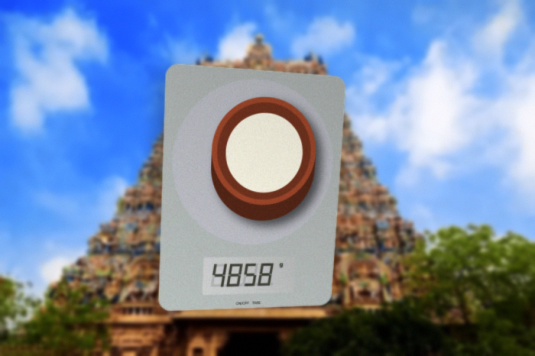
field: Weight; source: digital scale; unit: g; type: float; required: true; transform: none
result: 4858 g
